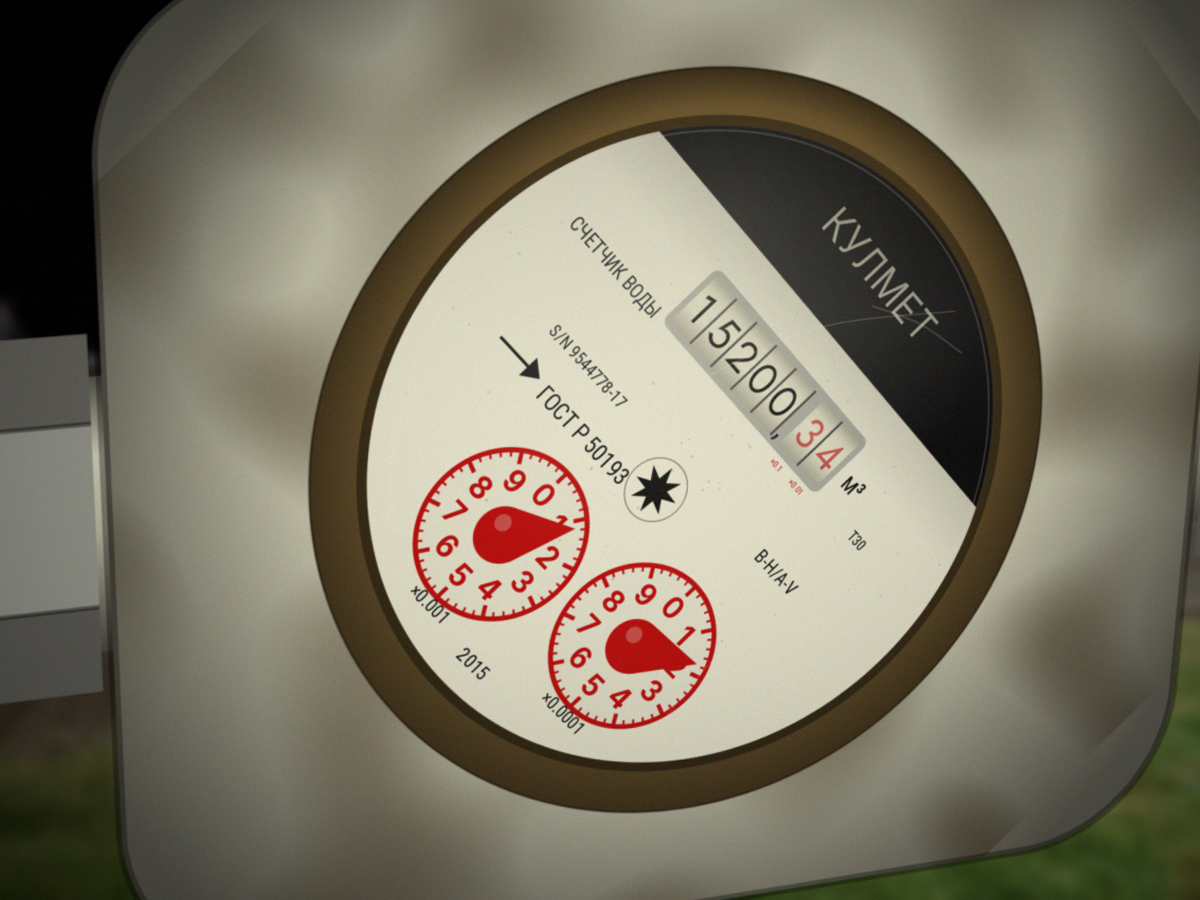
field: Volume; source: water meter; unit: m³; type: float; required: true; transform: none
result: 15200.3411 m³
